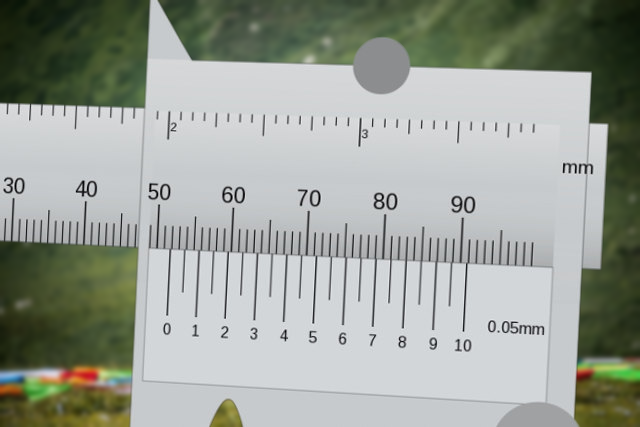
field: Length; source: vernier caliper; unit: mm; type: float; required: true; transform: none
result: 51.8 mm
